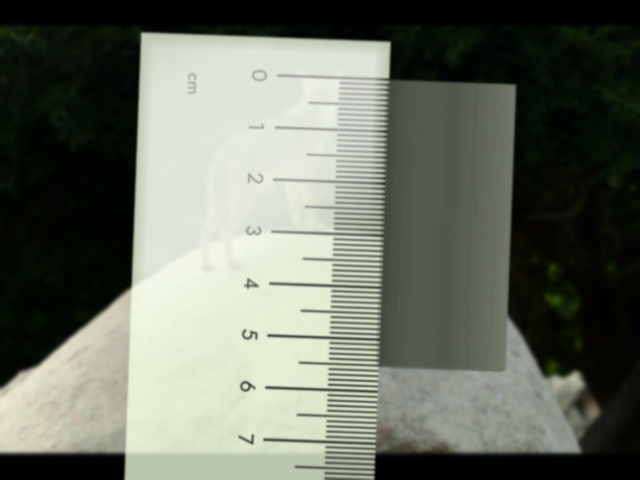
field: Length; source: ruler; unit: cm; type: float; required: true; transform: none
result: 5.5 cm
